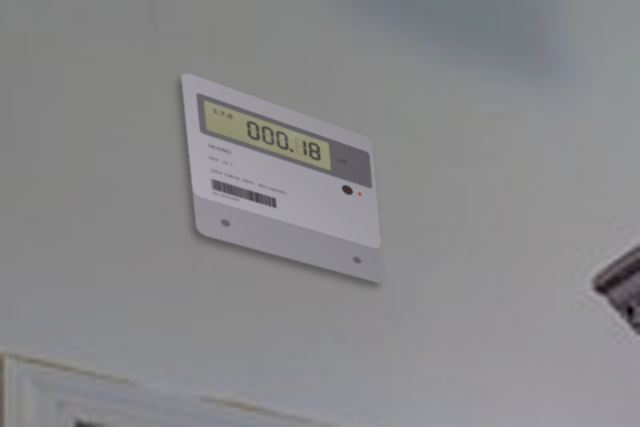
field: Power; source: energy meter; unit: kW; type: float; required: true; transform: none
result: 0.18 kW
